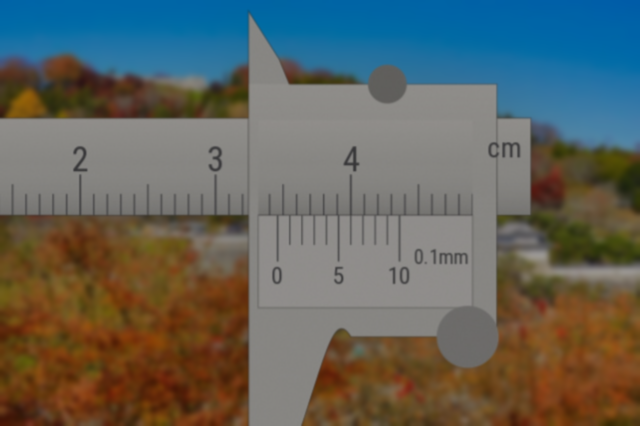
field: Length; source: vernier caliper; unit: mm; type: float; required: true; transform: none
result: 34.6 mm
